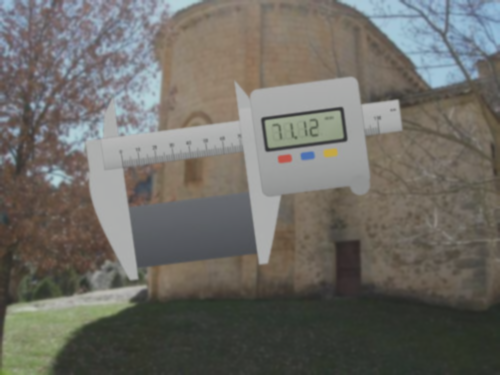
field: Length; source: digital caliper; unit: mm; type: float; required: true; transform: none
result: 71.12 mm
